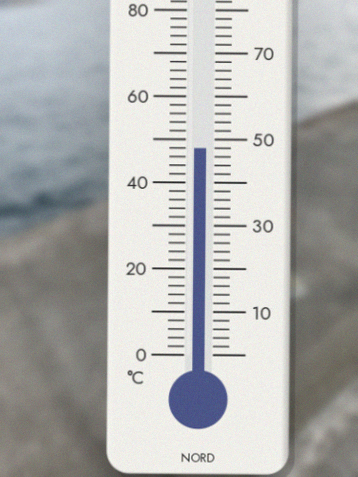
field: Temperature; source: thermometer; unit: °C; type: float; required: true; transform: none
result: 48 °C
